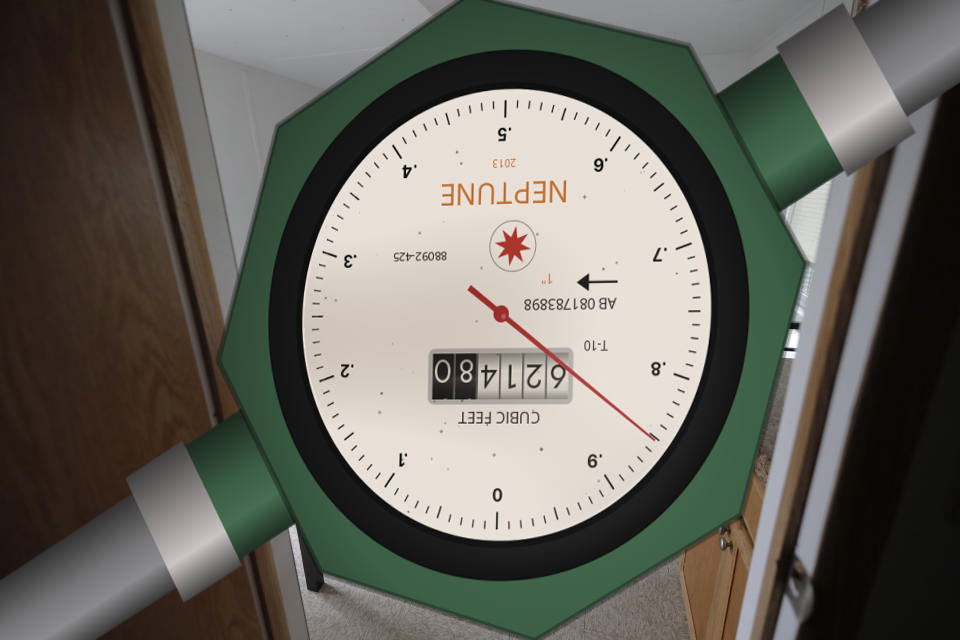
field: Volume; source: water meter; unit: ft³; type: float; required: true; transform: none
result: 621479.85 ft³
